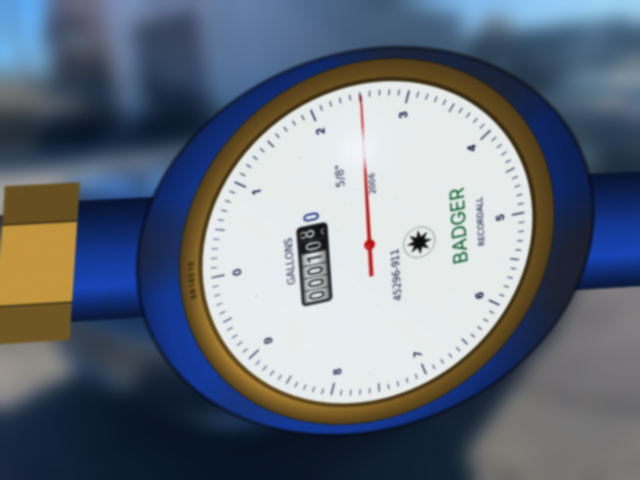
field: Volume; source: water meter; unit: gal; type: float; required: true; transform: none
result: 1082.5 gal
